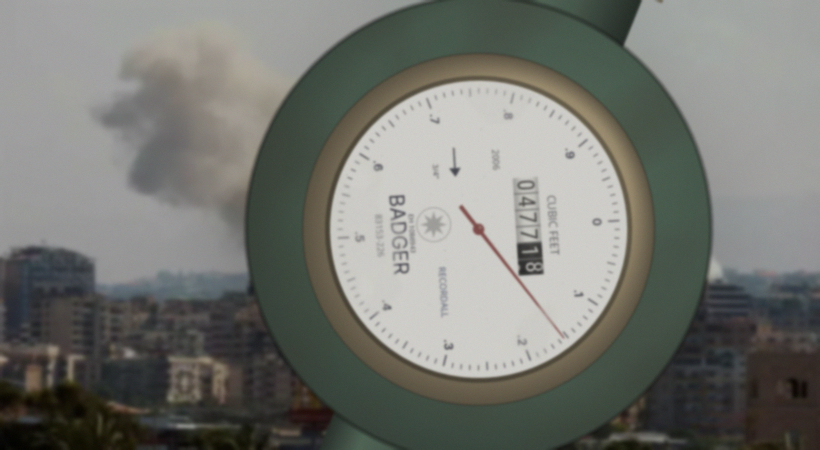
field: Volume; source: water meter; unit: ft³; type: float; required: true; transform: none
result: 47718.15 ft³
